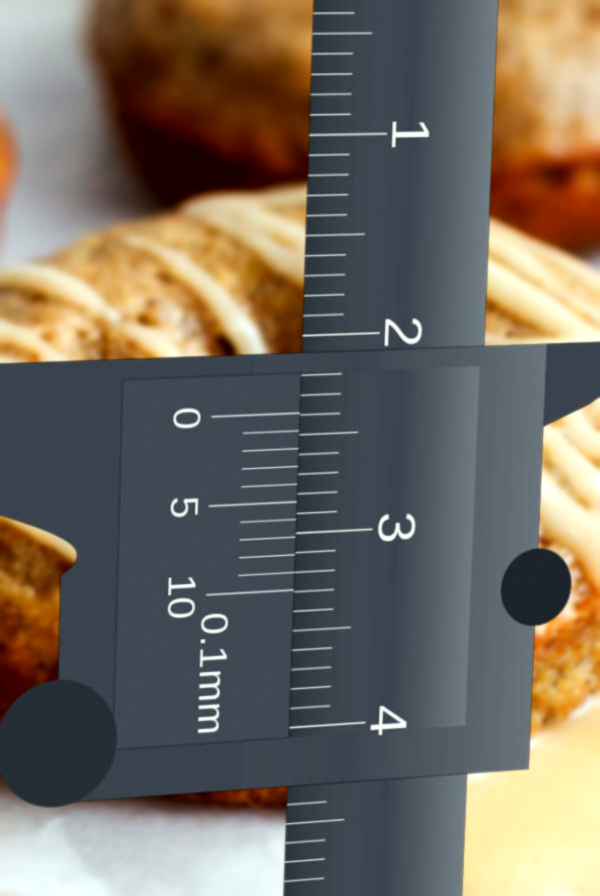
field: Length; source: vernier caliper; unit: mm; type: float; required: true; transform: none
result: 23.9 mm
